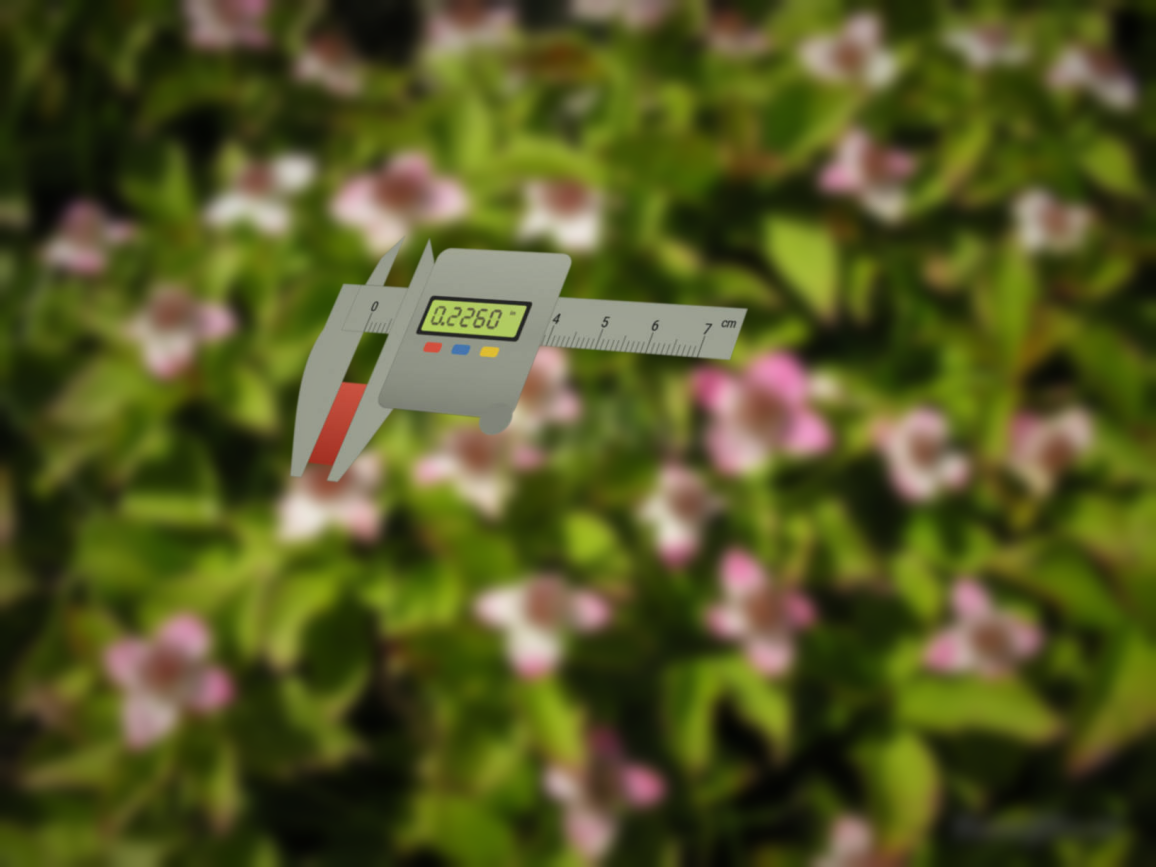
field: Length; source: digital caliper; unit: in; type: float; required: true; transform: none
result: 0.2260 in
